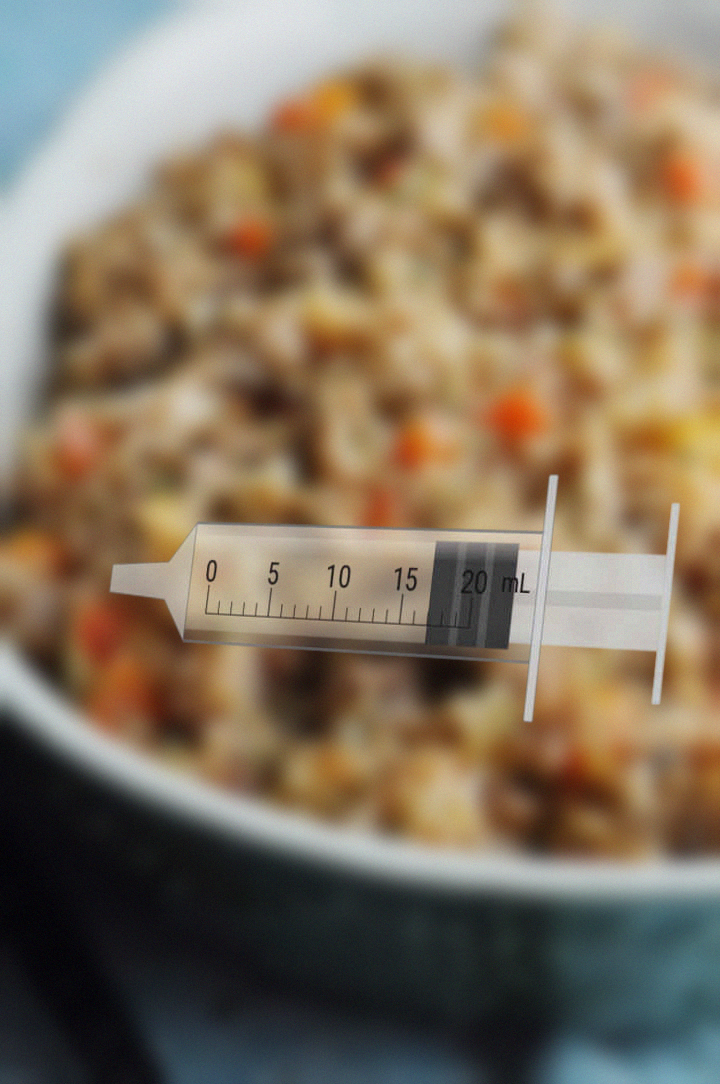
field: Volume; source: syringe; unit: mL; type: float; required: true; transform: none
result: 17 mL
